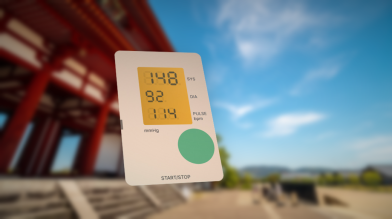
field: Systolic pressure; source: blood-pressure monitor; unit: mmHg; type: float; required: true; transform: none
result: 148 mmHg
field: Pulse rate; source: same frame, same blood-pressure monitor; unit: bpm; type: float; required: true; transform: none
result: 114 bpm
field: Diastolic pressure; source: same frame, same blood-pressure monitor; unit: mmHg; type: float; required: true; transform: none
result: 92 mmHg
